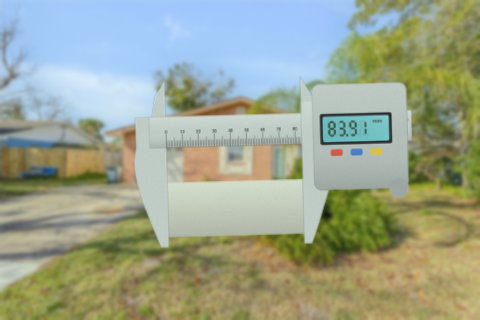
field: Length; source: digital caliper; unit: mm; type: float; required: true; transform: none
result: 83.91 mm
